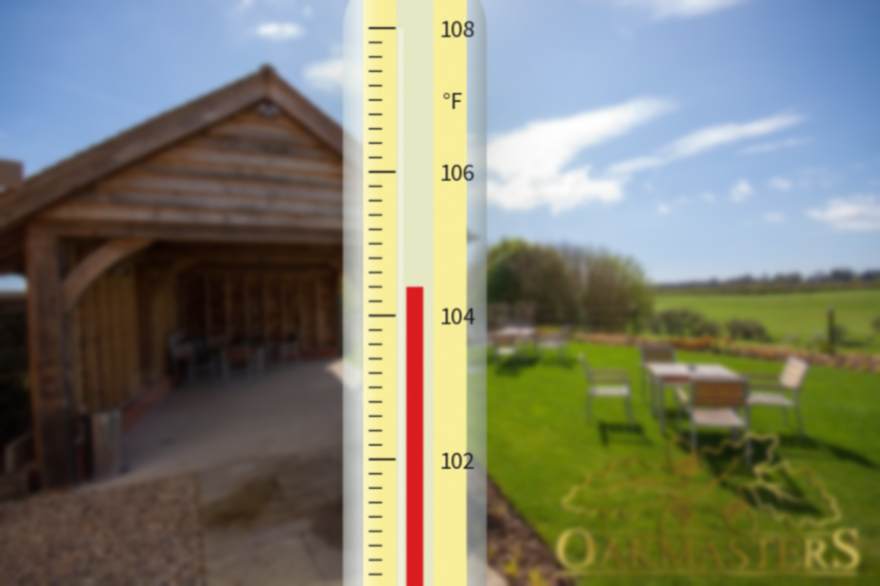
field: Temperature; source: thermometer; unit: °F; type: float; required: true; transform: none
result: 104.4 °F
